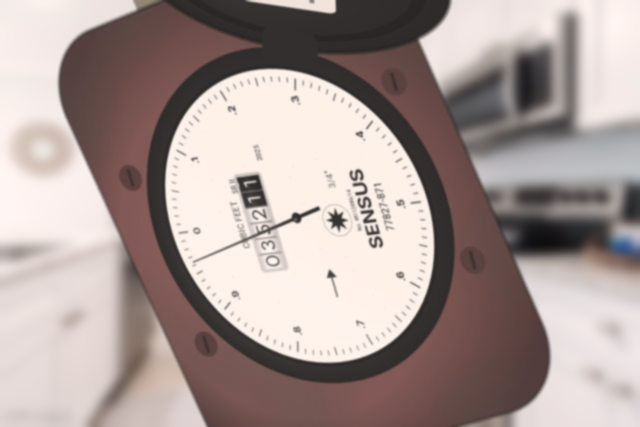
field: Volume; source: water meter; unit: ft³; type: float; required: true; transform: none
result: 35210.96 ft³
